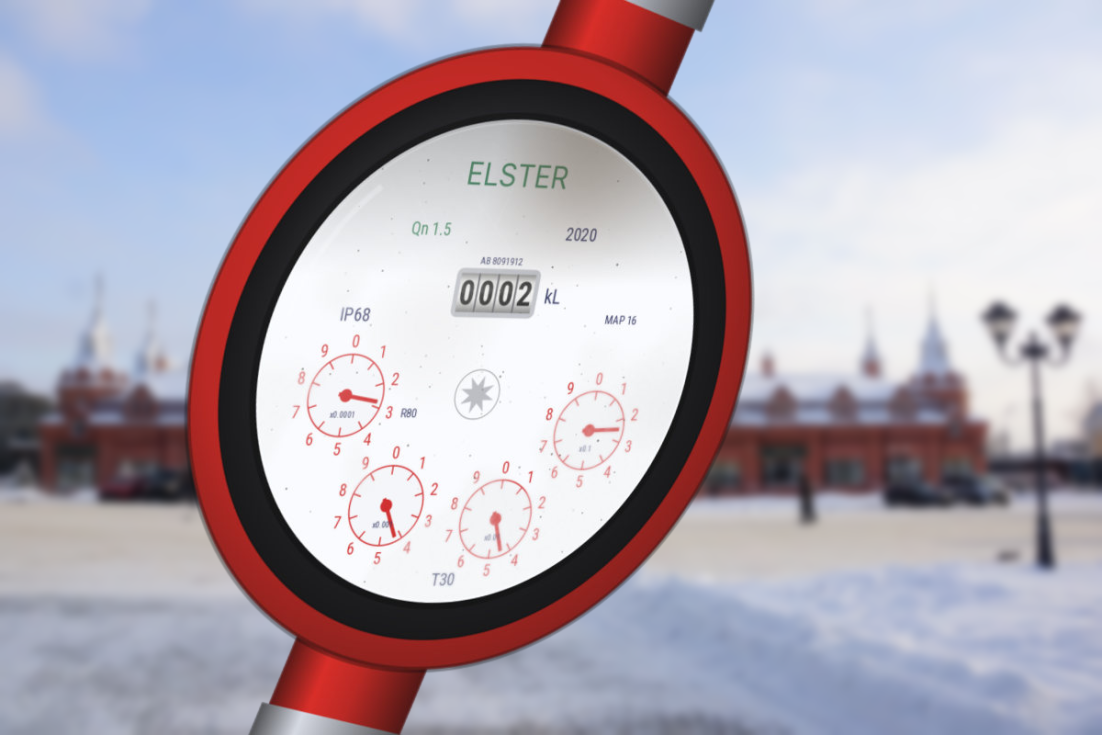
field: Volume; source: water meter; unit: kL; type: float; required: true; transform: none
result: 2.2442 kL
